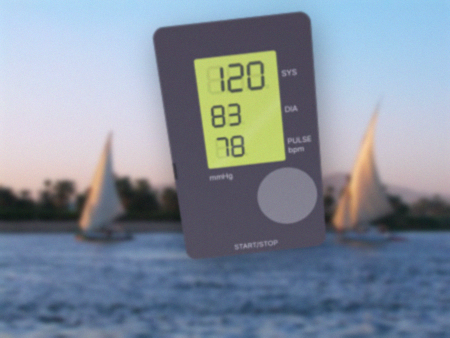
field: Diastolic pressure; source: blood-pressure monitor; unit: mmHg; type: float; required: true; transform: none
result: 83 mmHg
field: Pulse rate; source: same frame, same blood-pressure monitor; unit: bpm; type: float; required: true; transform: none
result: 78 bpm
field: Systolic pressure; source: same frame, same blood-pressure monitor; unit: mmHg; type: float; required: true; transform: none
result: 120 mmHg
